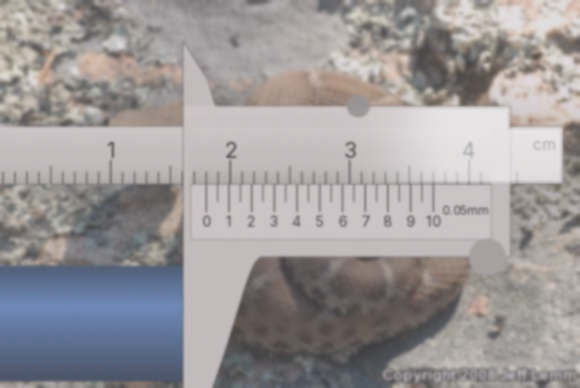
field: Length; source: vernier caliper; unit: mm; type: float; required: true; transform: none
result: 18.0 mm
